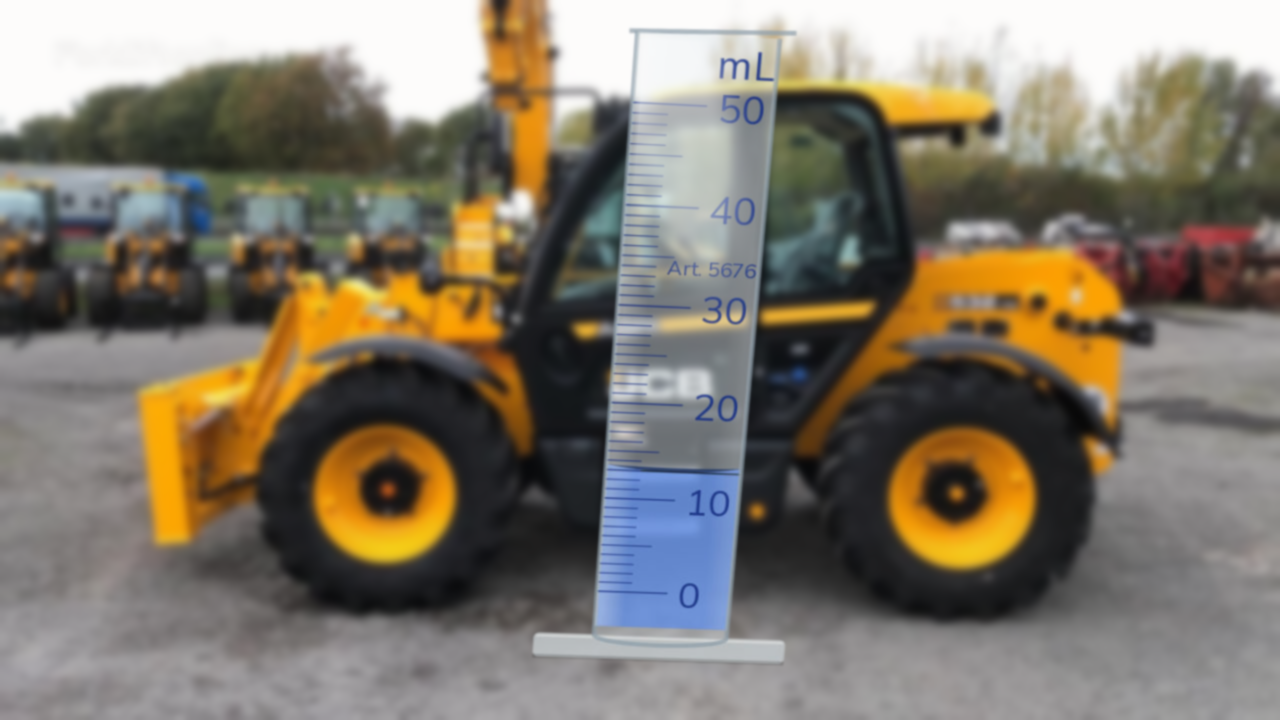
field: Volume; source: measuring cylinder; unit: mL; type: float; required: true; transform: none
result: 13 mL
